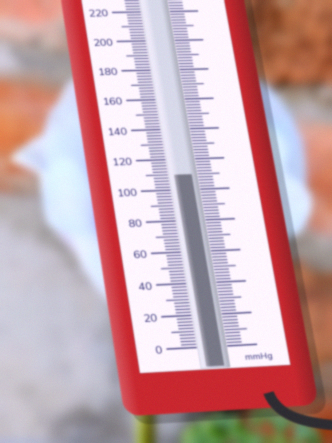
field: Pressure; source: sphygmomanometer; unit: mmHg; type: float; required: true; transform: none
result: 110 mmHg
